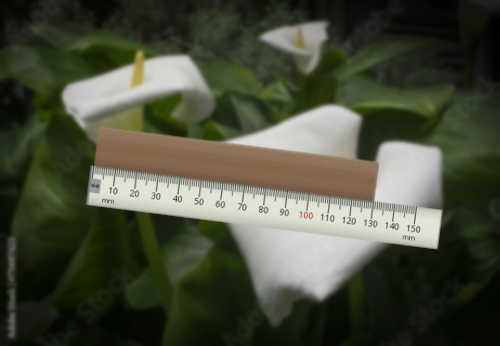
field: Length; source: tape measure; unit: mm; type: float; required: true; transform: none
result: 130 mm
